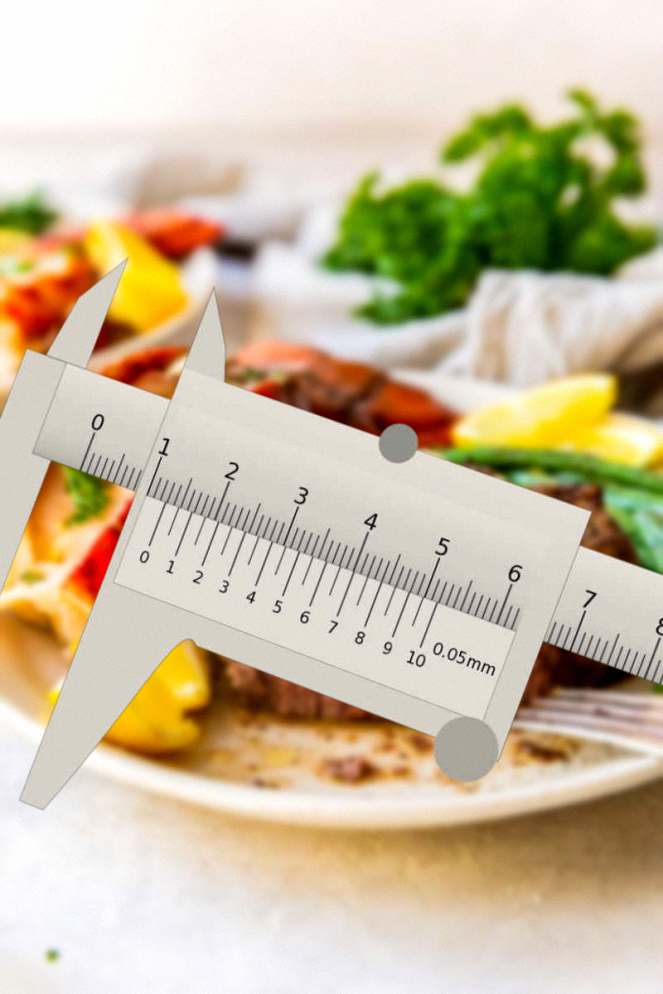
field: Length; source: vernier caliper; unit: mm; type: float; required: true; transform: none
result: 12.8 mm
